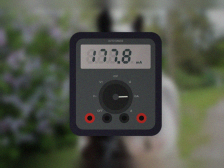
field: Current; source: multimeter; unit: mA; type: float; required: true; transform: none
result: 177.8 mA
